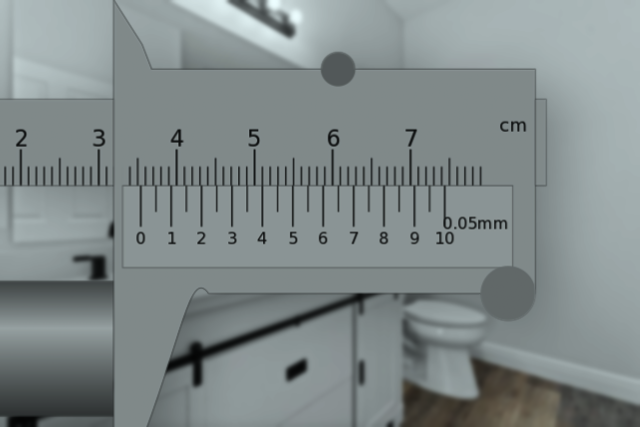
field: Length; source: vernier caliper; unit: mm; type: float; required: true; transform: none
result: 35.4 mm
